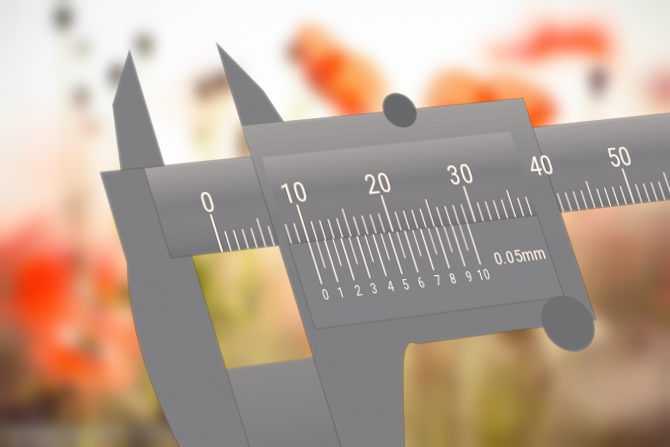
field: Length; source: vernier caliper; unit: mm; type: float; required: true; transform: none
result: 10.0 mm
